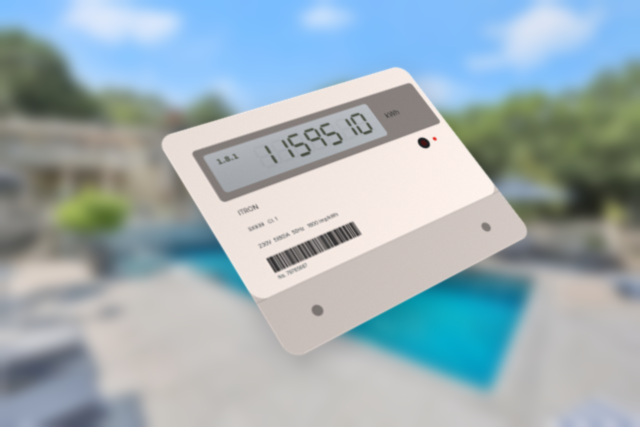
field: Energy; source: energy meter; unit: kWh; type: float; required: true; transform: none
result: 1159510 kWh
